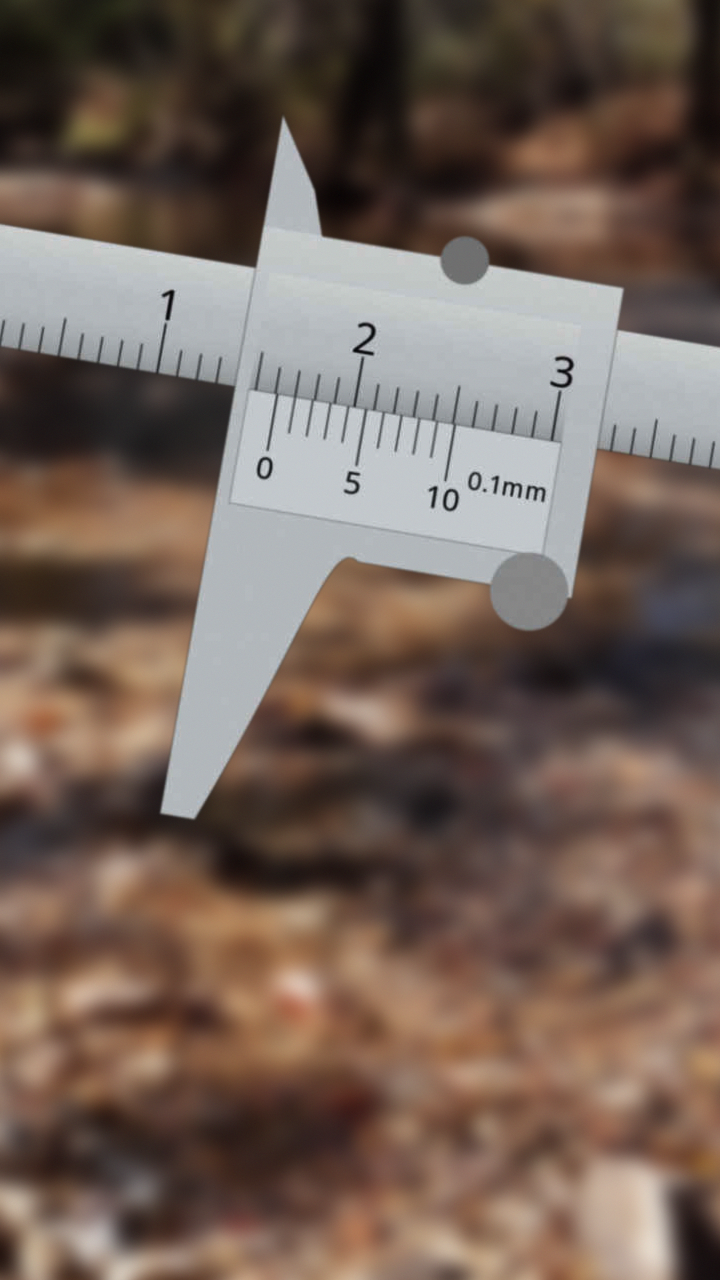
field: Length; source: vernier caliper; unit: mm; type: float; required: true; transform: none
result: 16.1 mm
